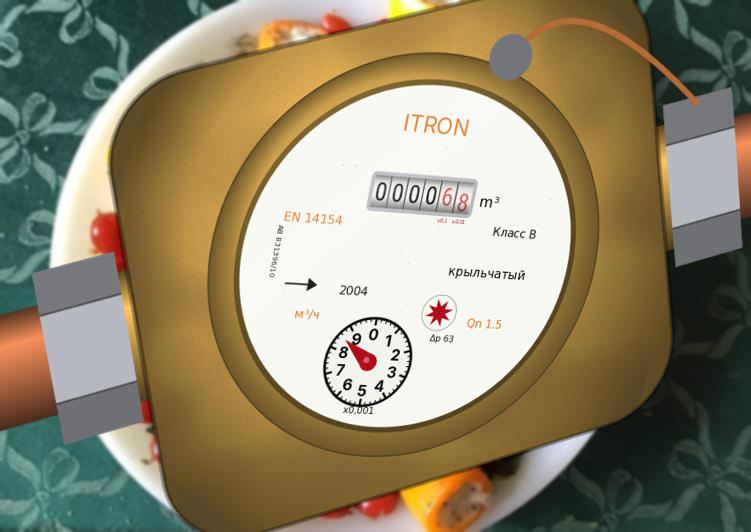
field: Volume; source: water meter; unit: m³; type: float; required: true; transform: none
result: 0.678 m³
